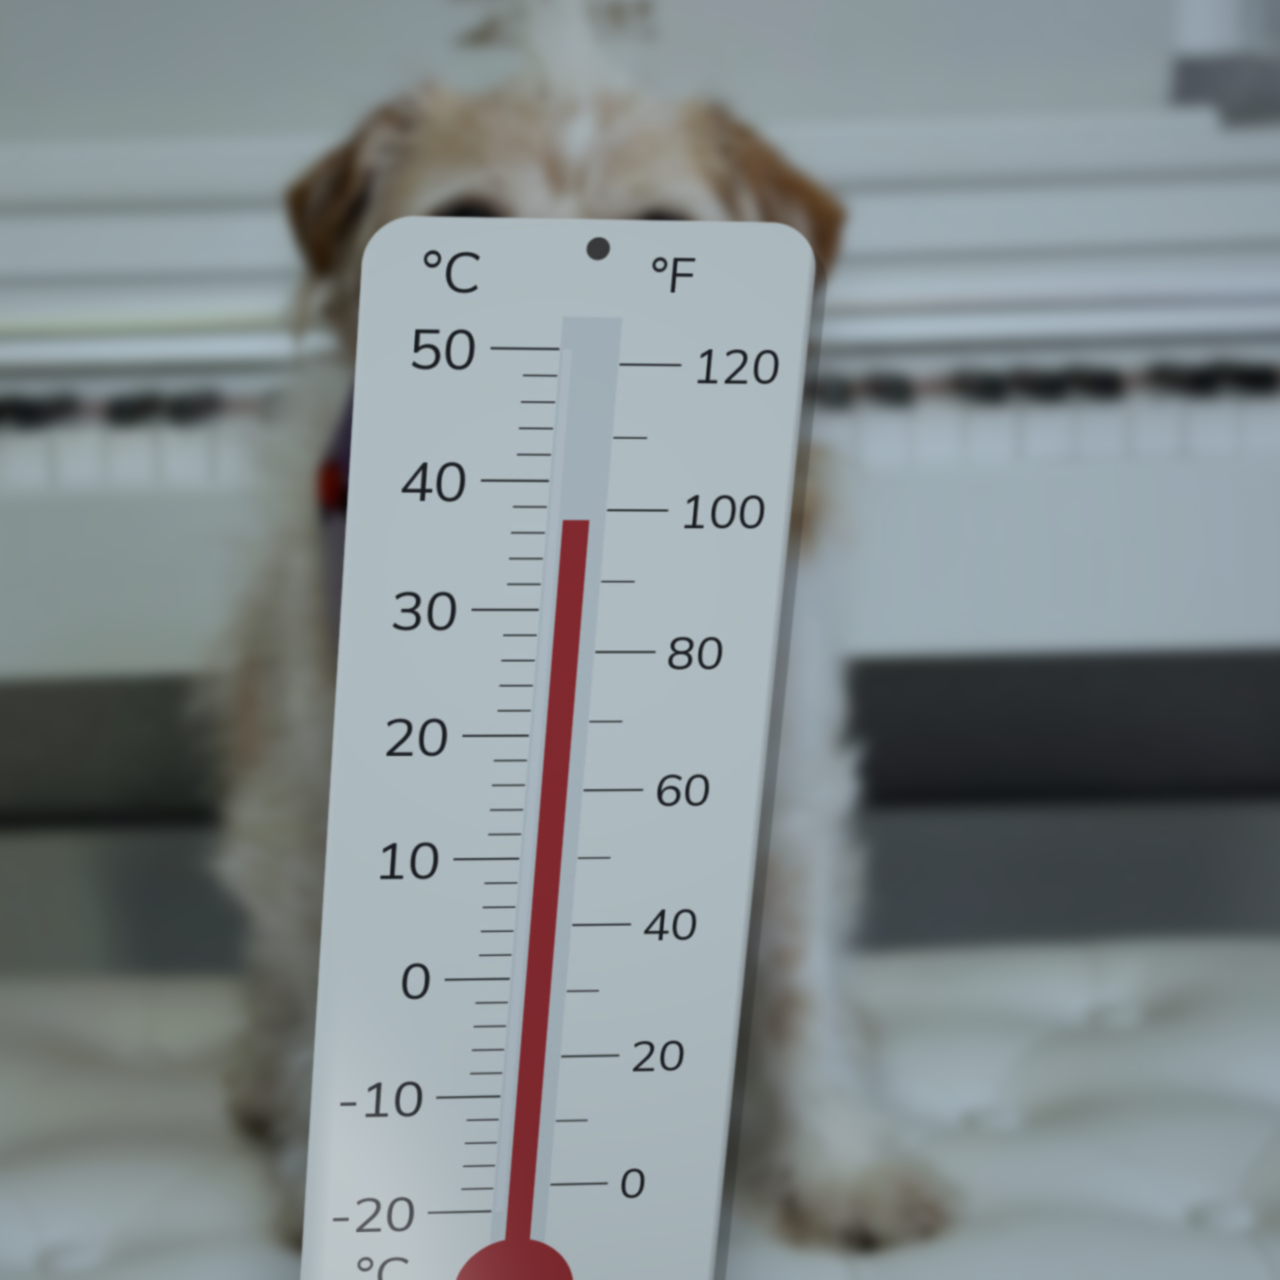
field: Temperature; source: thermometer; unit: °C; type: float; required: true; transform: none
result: 37 °C
